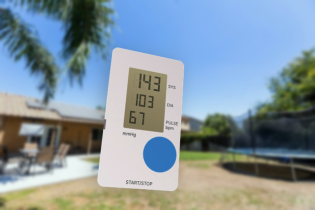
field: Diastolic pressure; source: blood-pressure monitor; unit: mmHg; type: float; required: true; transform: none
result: 103 mmHg
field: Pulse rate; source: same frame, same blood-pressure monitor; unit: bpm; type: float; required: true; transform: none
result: 67 bpm
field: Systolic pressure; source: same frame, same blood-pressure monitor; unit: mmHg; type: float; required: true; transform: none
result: 143 mmHg
